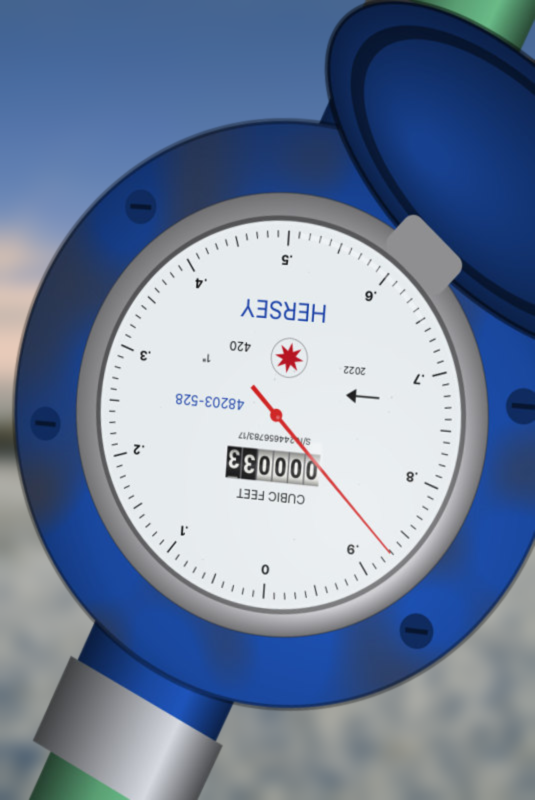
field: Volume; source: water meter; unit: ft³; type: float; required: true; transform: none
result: 32.87 ft³
